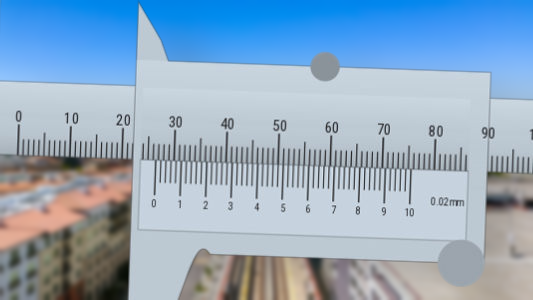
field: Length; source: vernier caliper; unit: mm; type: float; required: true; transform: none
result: 26.5 mm
